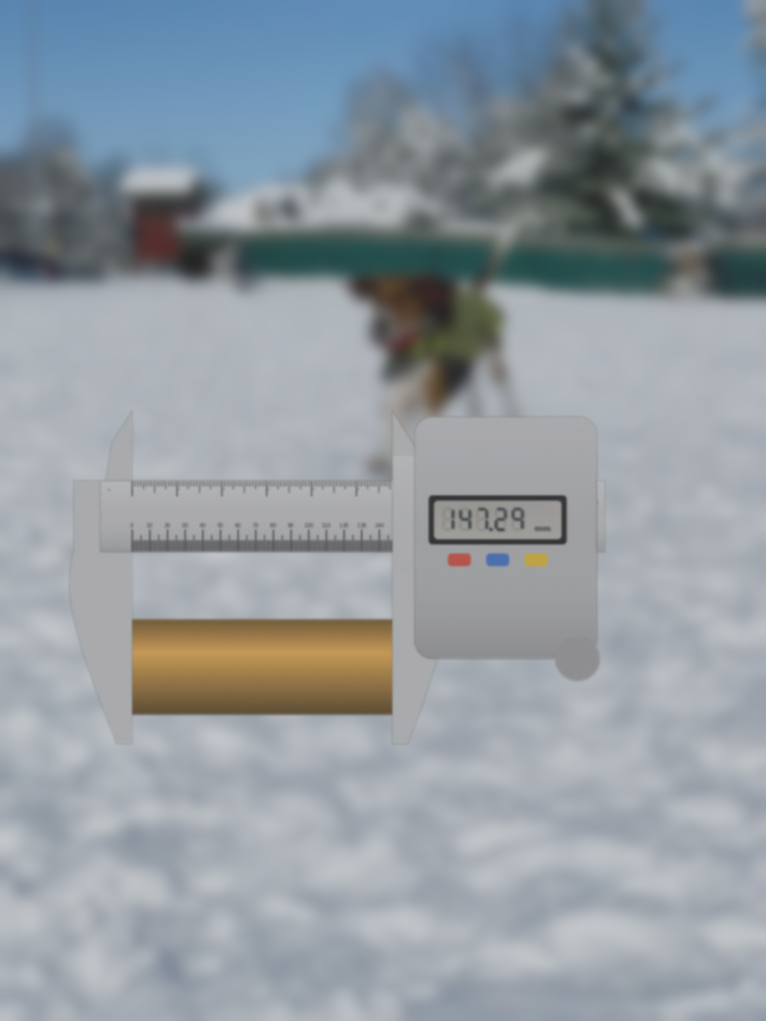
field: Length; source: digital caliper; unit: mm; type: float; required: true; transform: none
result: 147.29 mm
